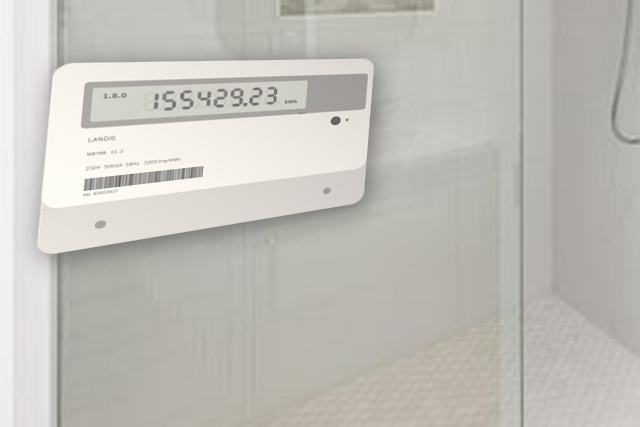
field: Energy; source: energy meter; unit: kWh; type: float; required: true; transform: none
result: 155429.23 kWh
